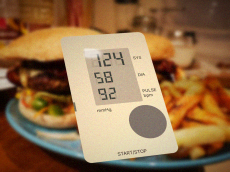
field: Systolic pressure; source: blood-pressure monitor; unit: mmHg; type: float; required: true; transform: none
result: 124 mmHg
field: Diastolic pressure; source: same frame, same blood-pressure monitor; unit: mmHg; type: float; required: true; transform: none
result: 58 mmHg
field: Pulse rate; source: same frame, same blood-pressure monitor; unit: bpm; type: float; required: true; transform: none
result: 92 bpm
